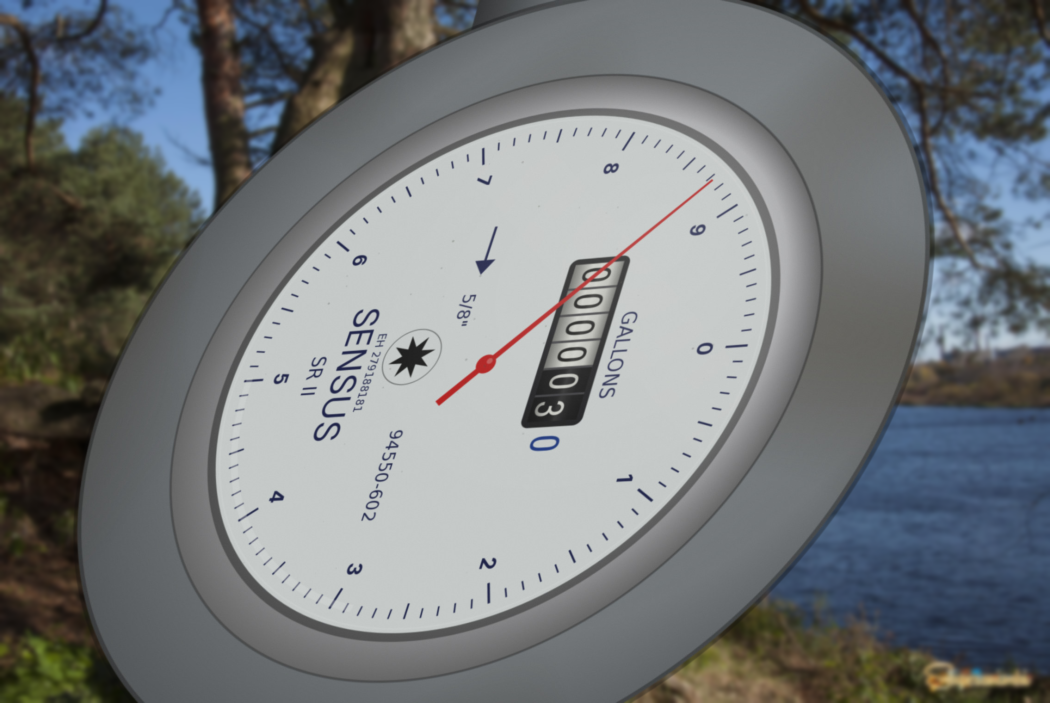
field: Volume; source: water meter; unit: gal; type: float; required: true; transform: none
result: 28.7 gal
